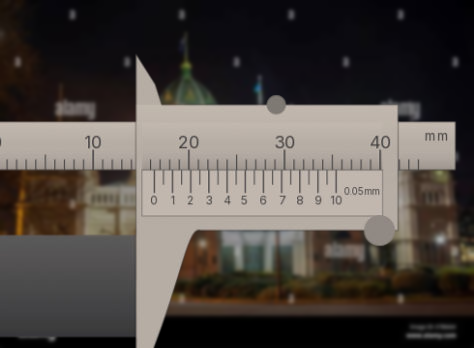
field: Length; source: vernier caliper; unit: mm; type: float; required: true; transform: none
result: 16.4 mm
